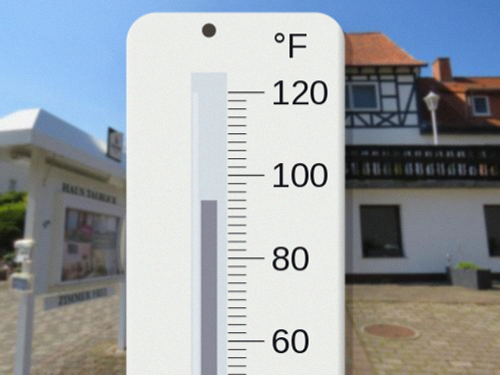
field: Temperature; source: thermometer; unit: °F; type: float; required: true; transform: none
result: 94 °F
